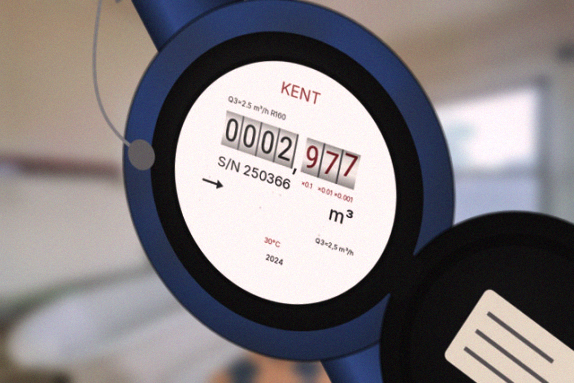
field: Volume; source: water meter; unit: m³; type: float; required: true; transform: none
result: 2.977 m³
